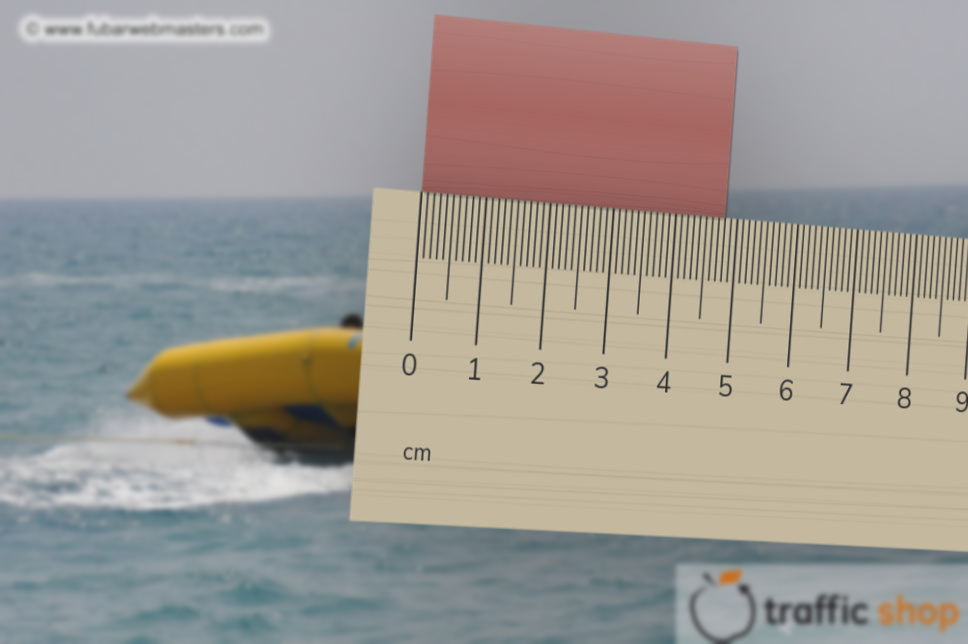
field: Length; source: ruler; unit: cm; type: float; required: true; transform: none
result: 4.8 cm
